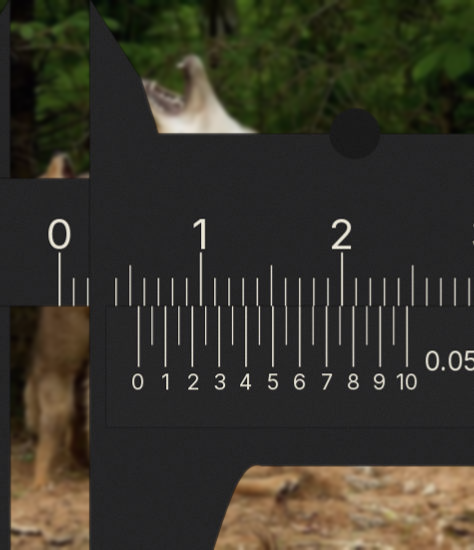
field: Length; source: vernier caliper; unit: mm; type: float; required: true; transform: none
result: 5.6 mm
